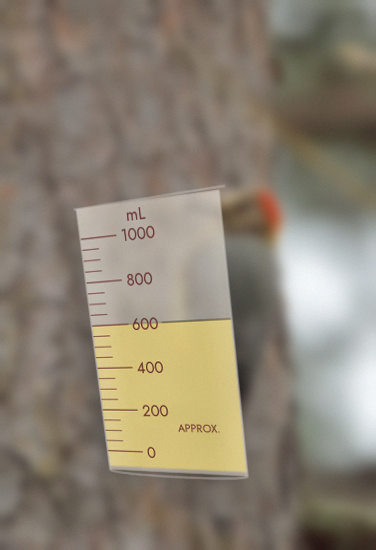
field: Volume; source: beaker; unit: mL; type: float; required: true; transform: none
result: 600 mL
